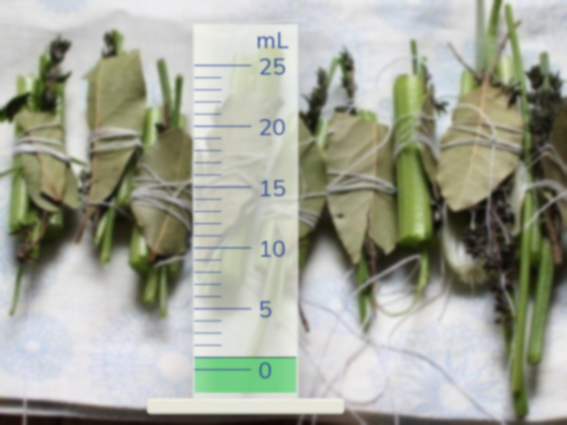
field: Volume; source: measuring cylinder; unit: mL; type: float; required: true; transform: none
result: 1 mL
